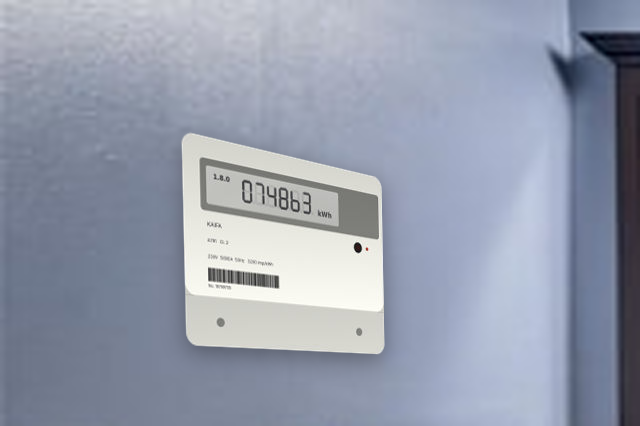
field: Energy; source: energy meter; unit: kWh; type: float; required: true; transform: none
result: 74863 kWh
